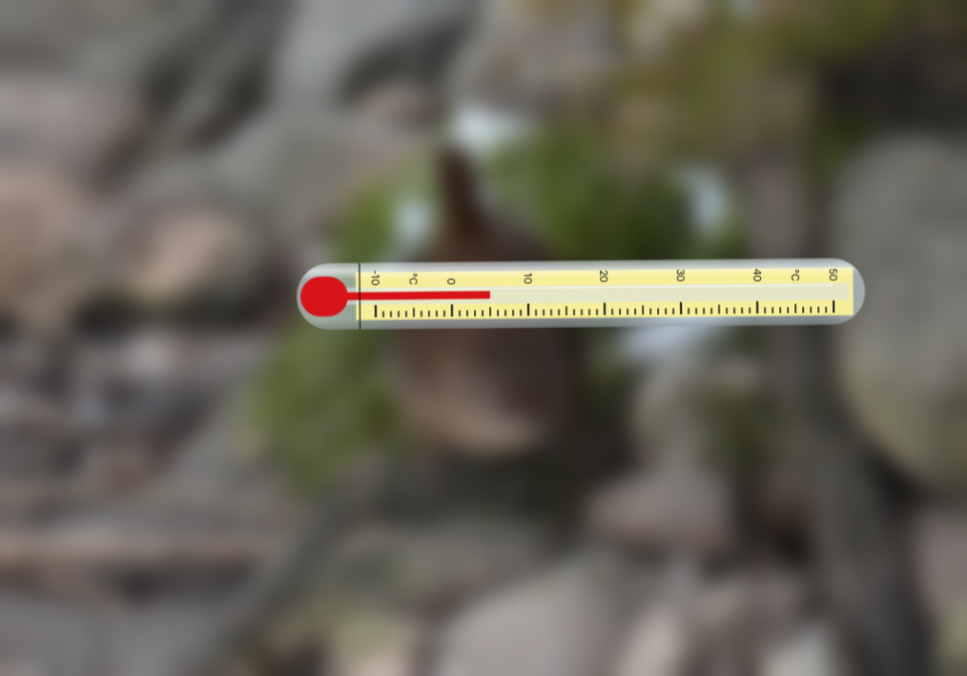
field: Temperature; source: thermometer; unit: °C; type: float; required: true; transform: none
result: 5 °C
